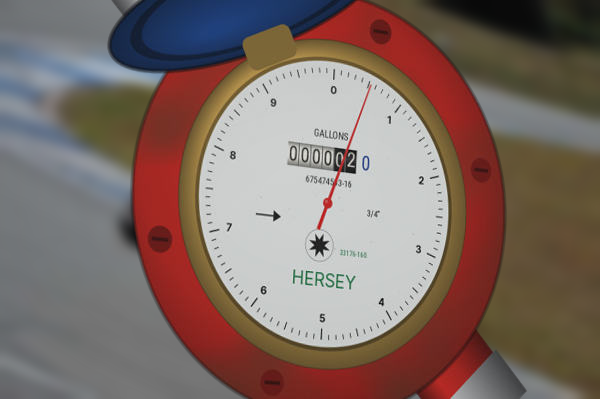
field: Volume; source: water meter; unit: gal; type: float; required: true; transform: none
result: 20.5 gal
